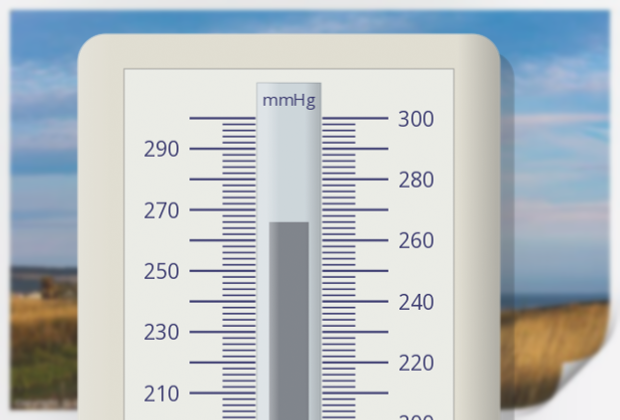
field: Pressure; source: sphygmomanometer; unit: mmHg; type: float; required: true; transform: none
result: 266 mmHg
